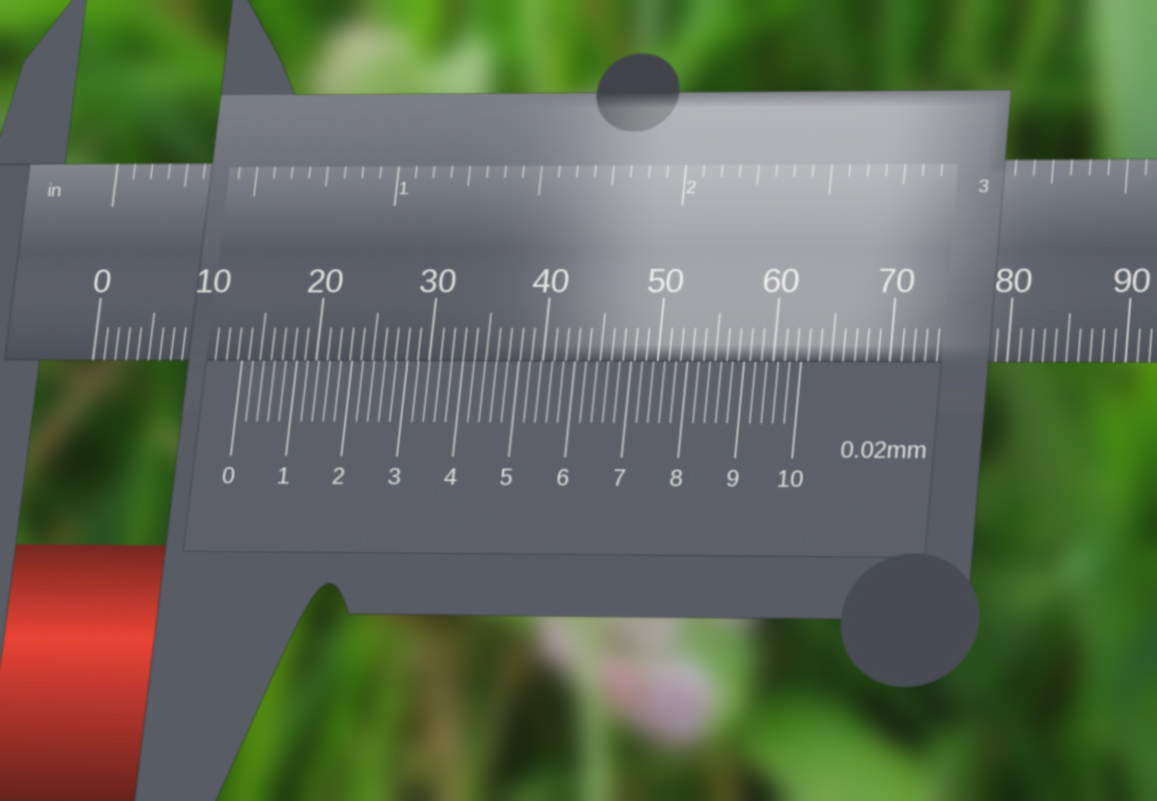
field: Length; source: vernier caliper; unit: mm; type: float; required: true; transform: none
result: 13.4 mm
